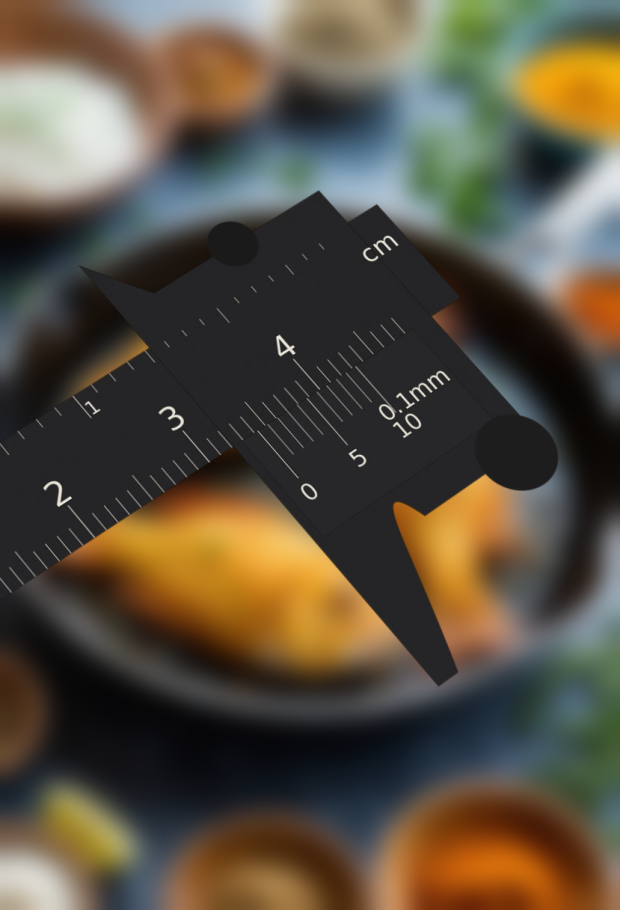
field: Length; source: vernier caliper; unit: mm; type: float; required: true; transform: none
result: 34.3 mm
